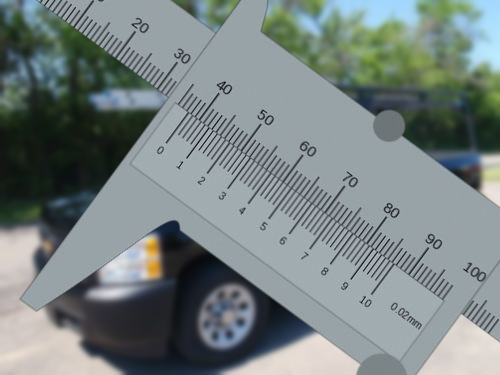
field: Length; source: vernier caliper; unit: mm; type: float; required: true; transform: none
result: 37.5 mm
